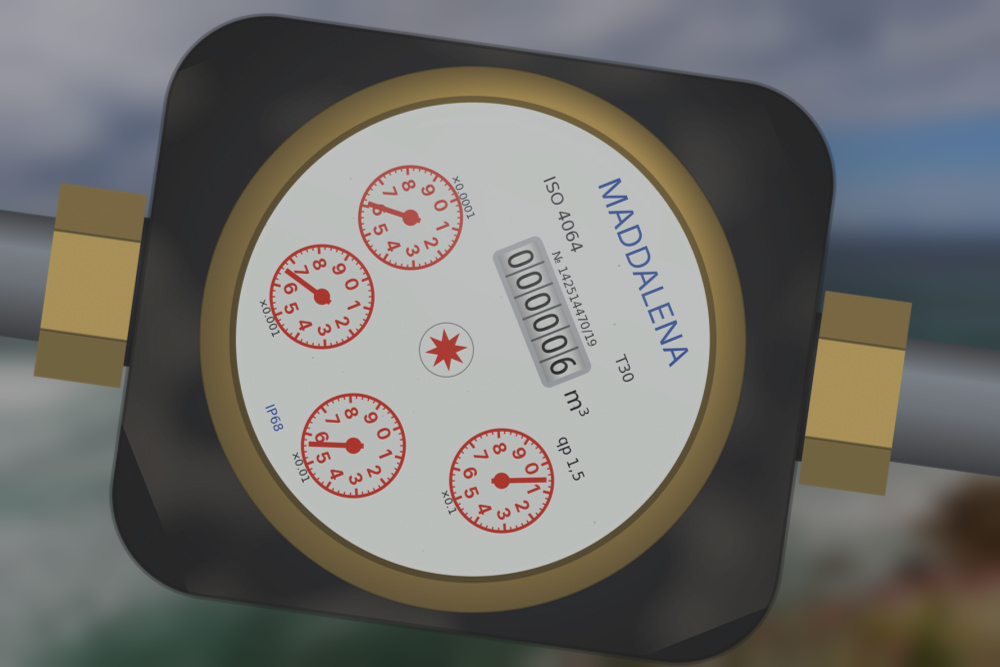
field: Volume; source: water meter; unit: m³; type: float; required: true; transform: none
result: 6.0566 m³
